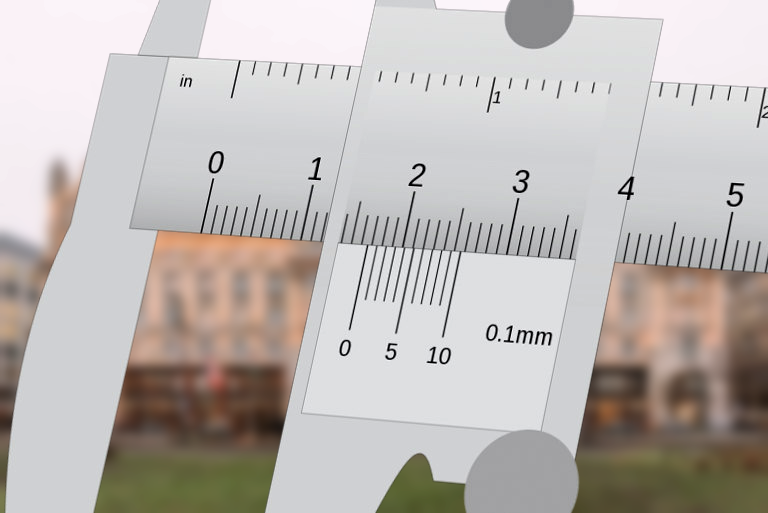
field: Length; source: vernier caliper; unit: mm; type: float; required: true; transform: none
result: 16.6 mm
